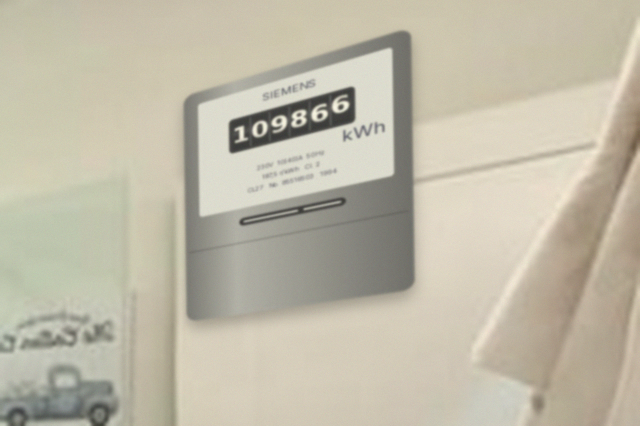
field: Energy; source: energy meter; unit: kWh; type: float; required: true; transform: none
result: 109866 kWh
